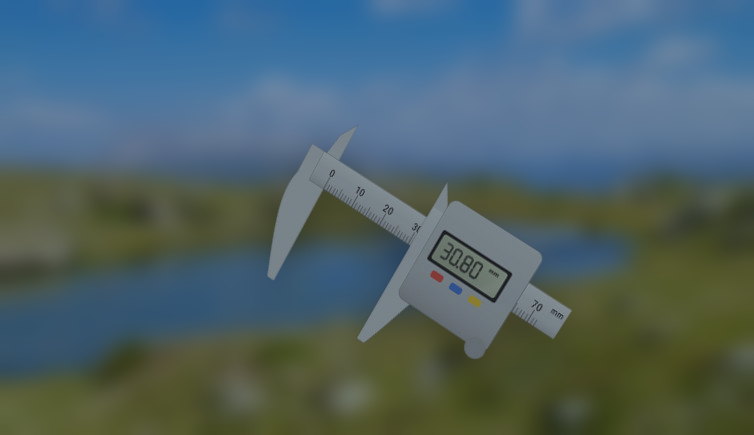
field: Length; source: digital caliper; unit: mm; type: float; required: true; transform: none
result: 30.80 mm
